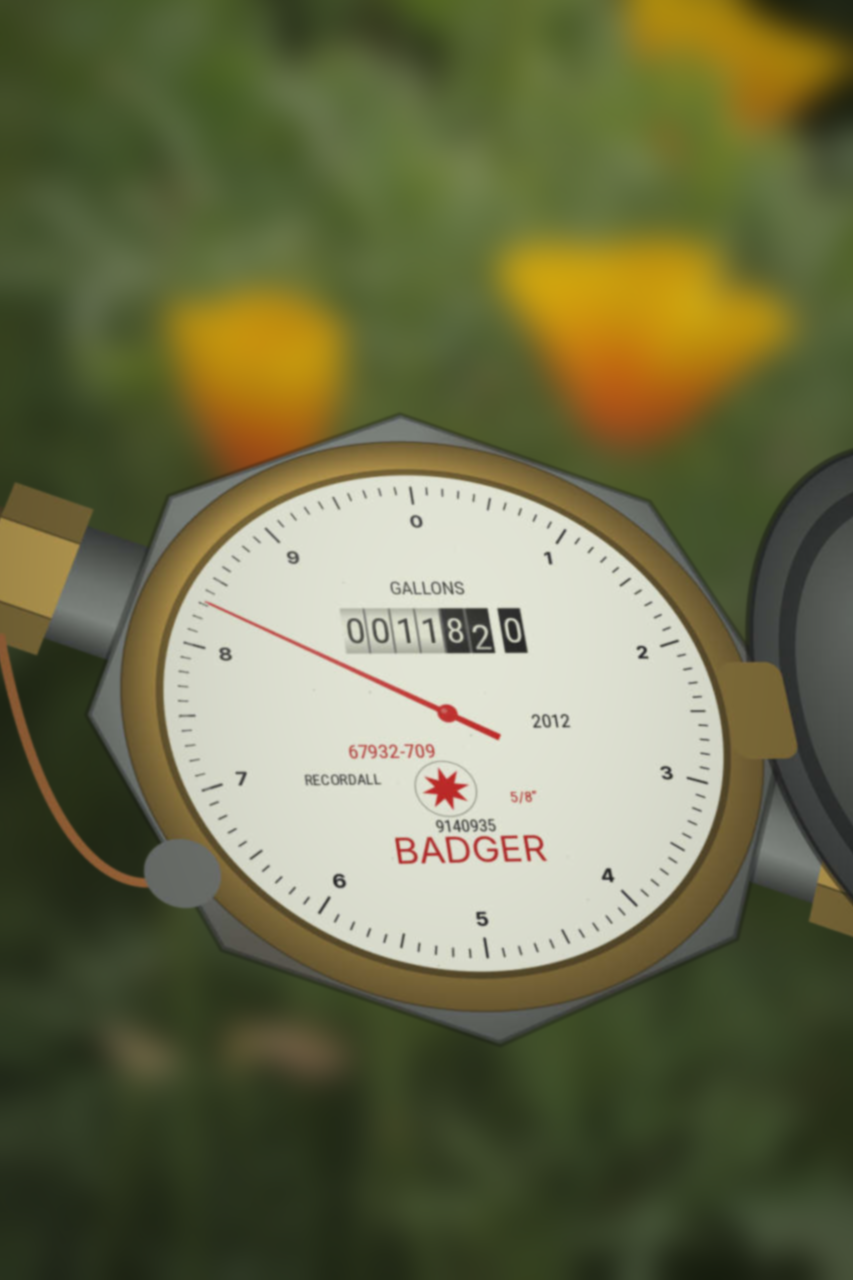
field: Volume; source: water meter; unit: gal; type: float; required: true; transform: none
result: 11818.3 gal
